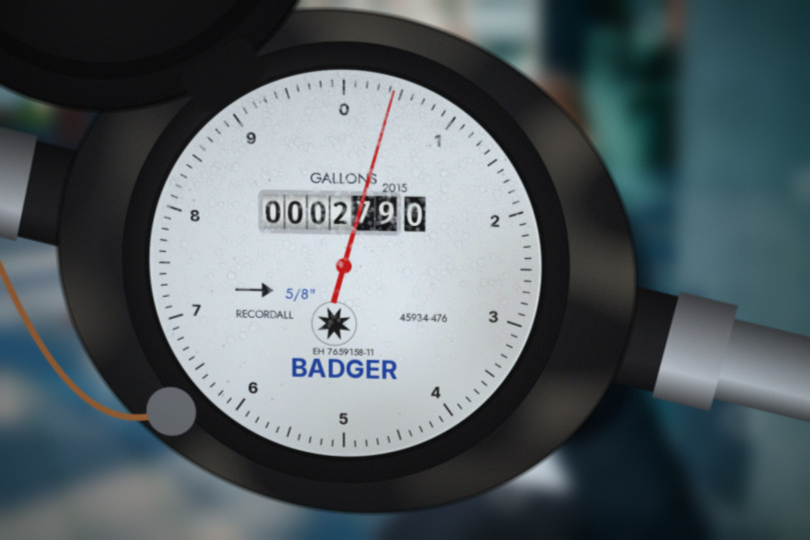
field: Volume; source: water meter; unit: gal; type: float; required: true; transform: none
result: 2790.4 gal
